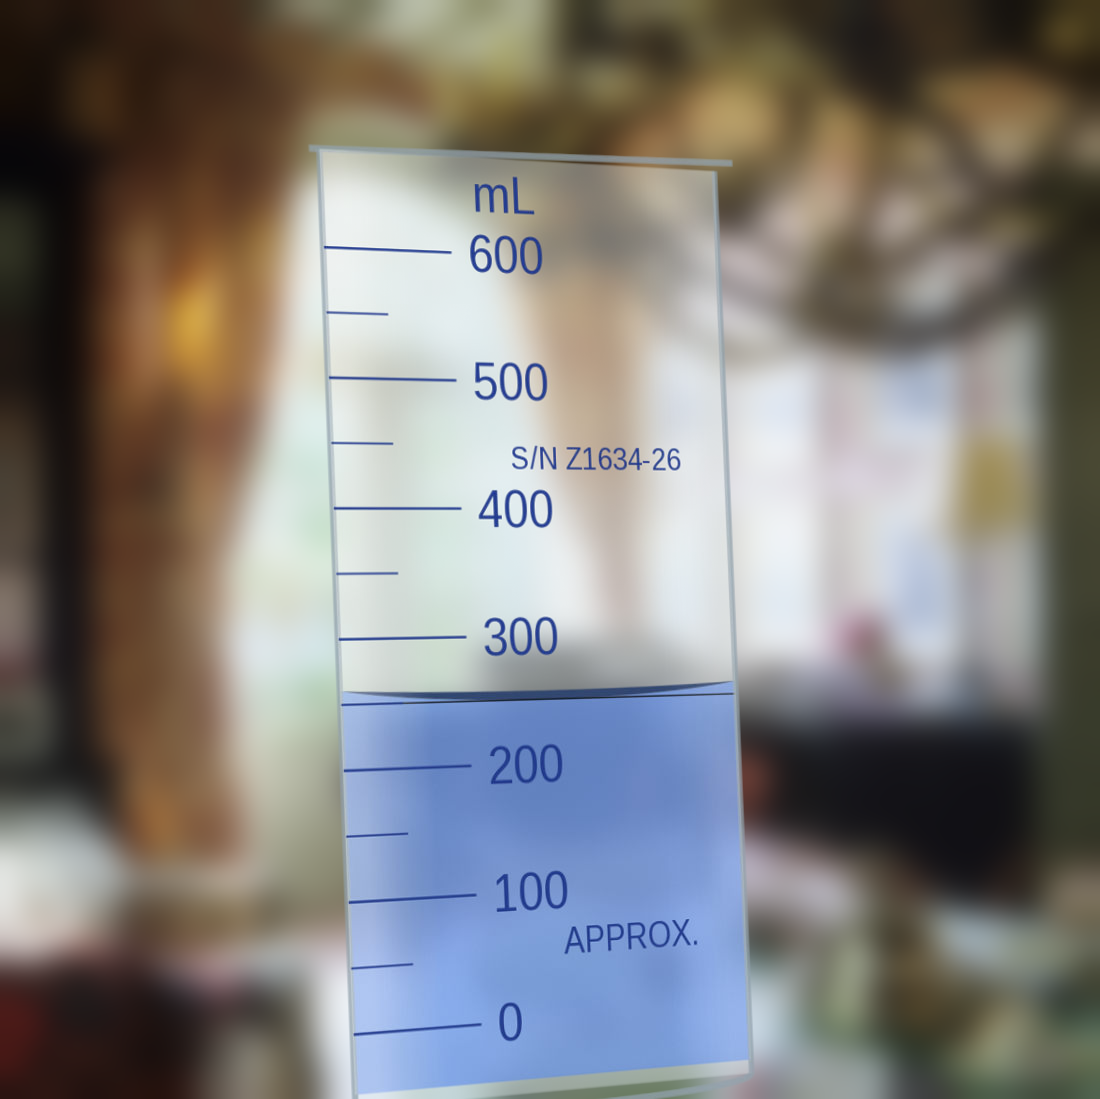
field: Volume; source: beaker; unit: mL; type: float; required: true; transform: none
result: 250 mL
